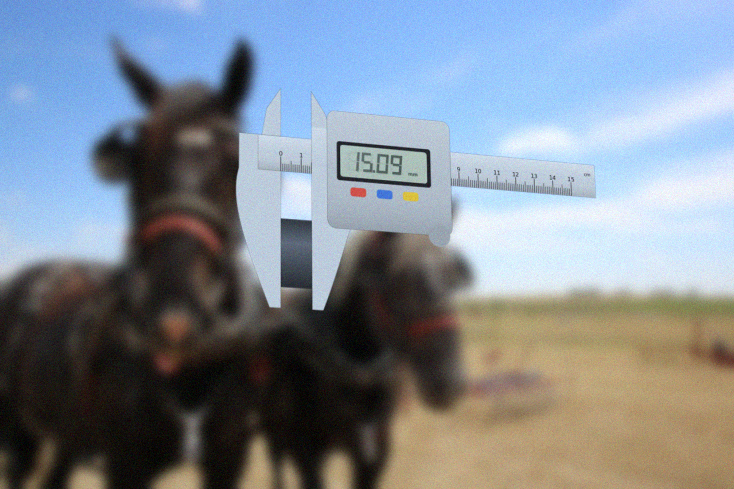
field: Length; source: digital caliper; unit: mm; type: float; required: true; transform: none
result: 15.09 mm
